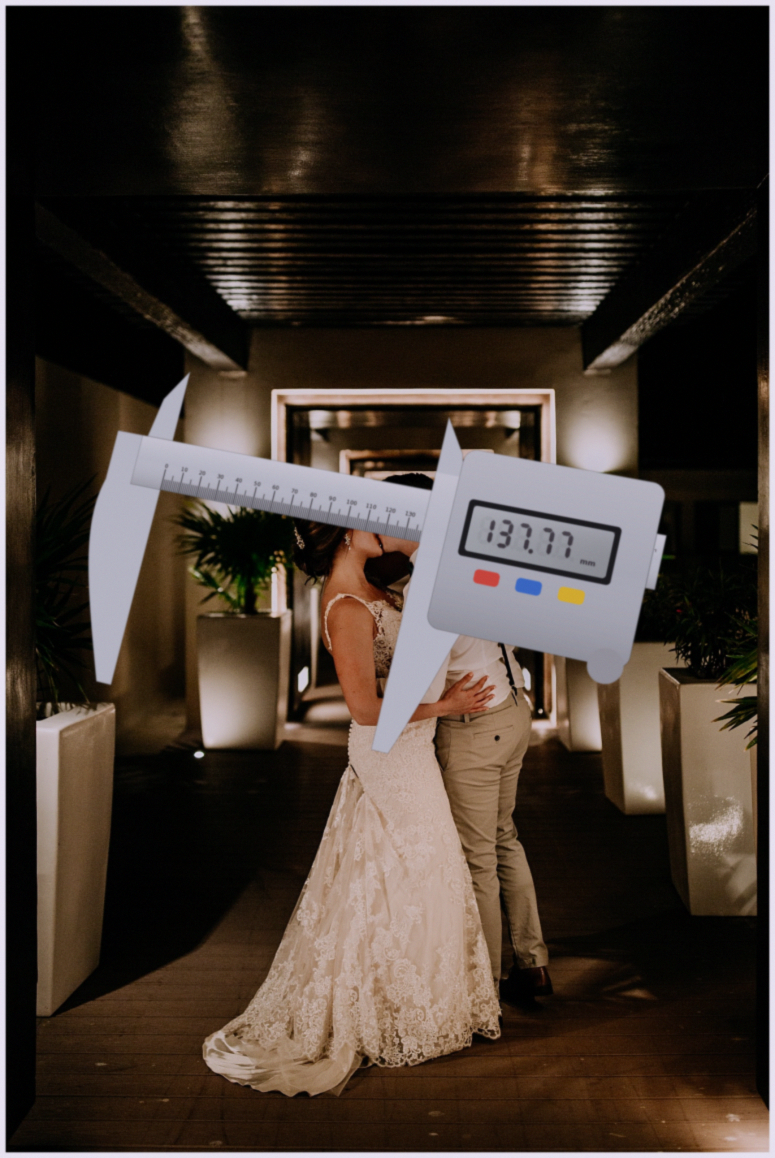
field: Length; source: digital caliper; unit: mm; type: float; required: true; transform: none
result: 137.77 mm
